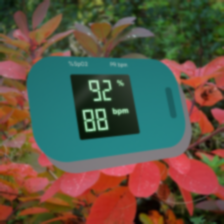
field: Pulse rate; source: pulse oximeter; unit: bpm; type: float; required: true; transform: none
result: 88 bpm
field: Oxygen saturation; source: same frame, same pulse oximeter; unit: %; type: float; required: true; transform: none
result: 92 %
